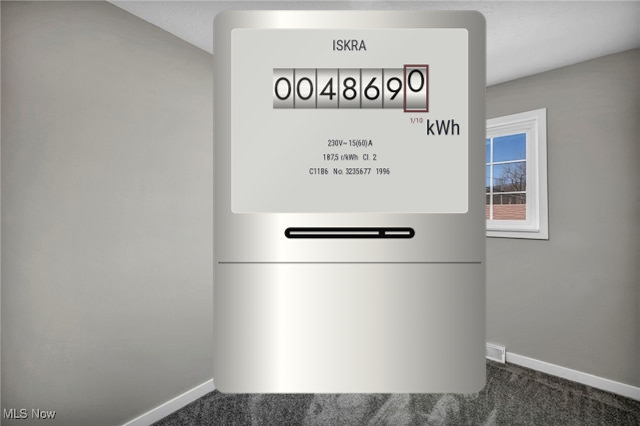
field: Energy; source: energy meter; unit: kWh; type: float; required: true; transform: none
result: 4869.0 kWh
